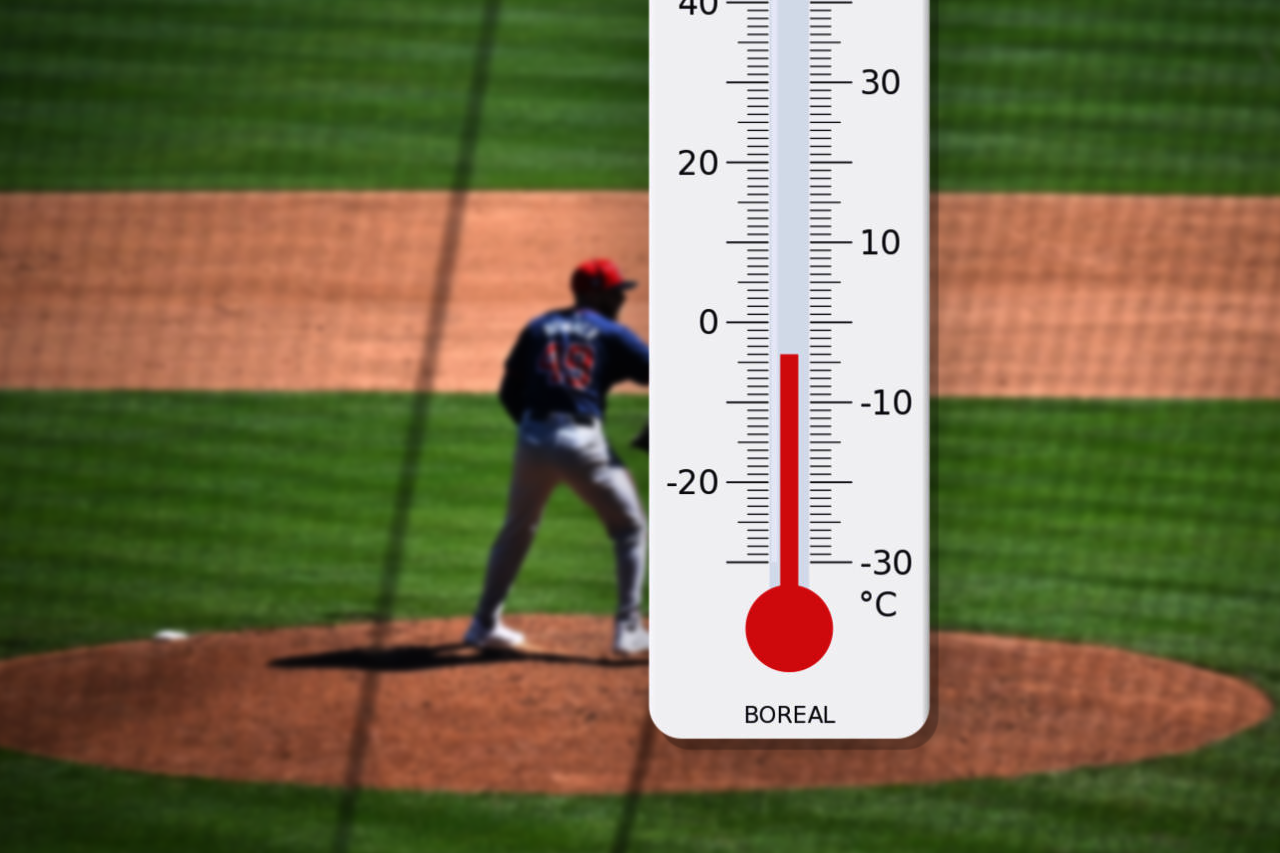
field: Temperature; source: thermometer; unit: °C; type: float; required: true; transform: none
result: -4 °C
